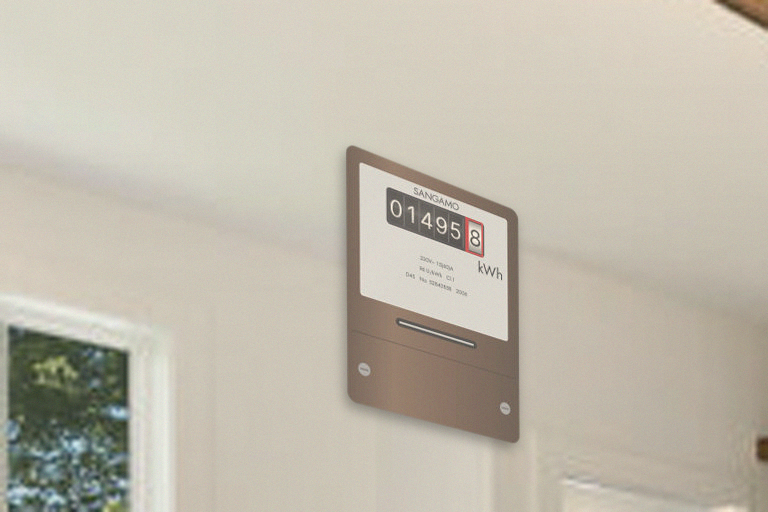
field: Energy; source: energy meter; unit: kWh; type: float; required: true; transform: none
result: 1495.8 kWh
